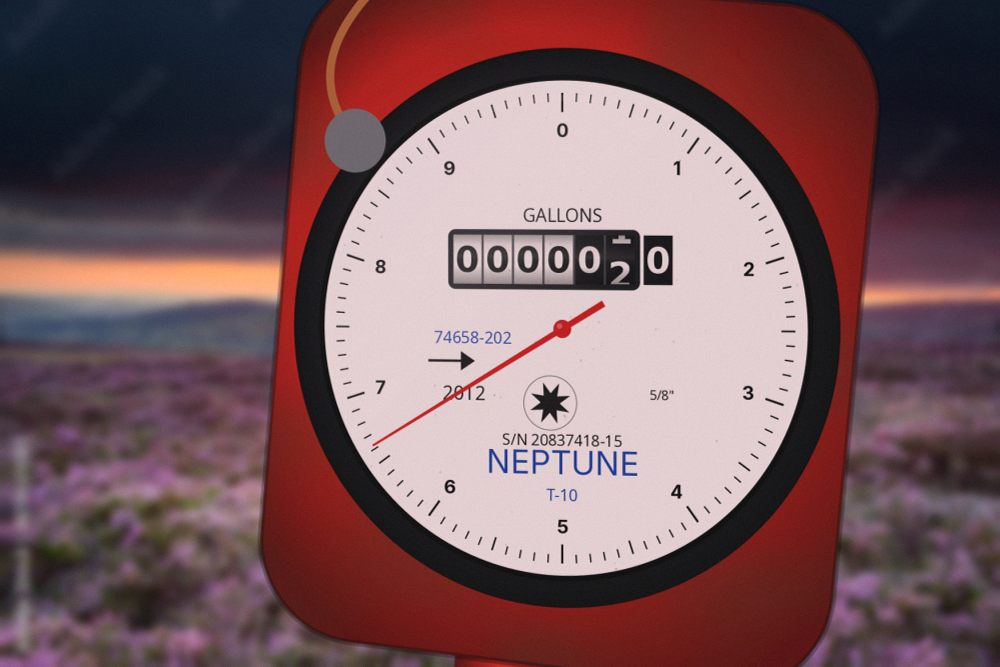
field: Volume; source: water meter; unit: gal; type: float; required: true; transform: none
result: 16.6 gal
